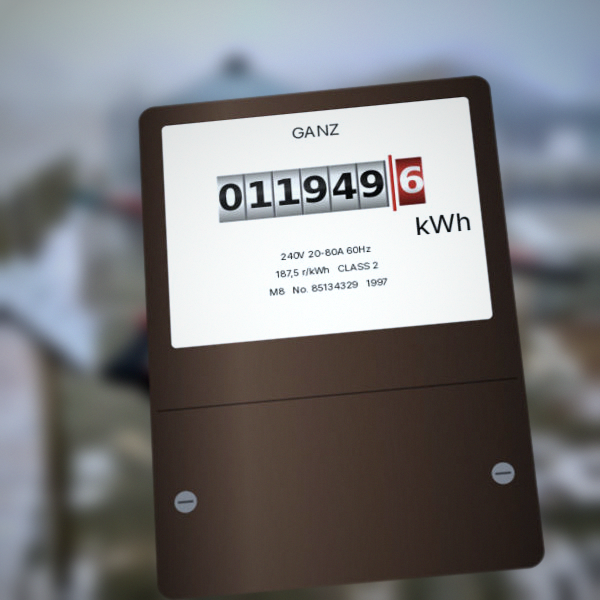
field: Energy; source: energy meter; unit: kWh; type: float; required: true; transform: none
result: 11949.6 kWh
